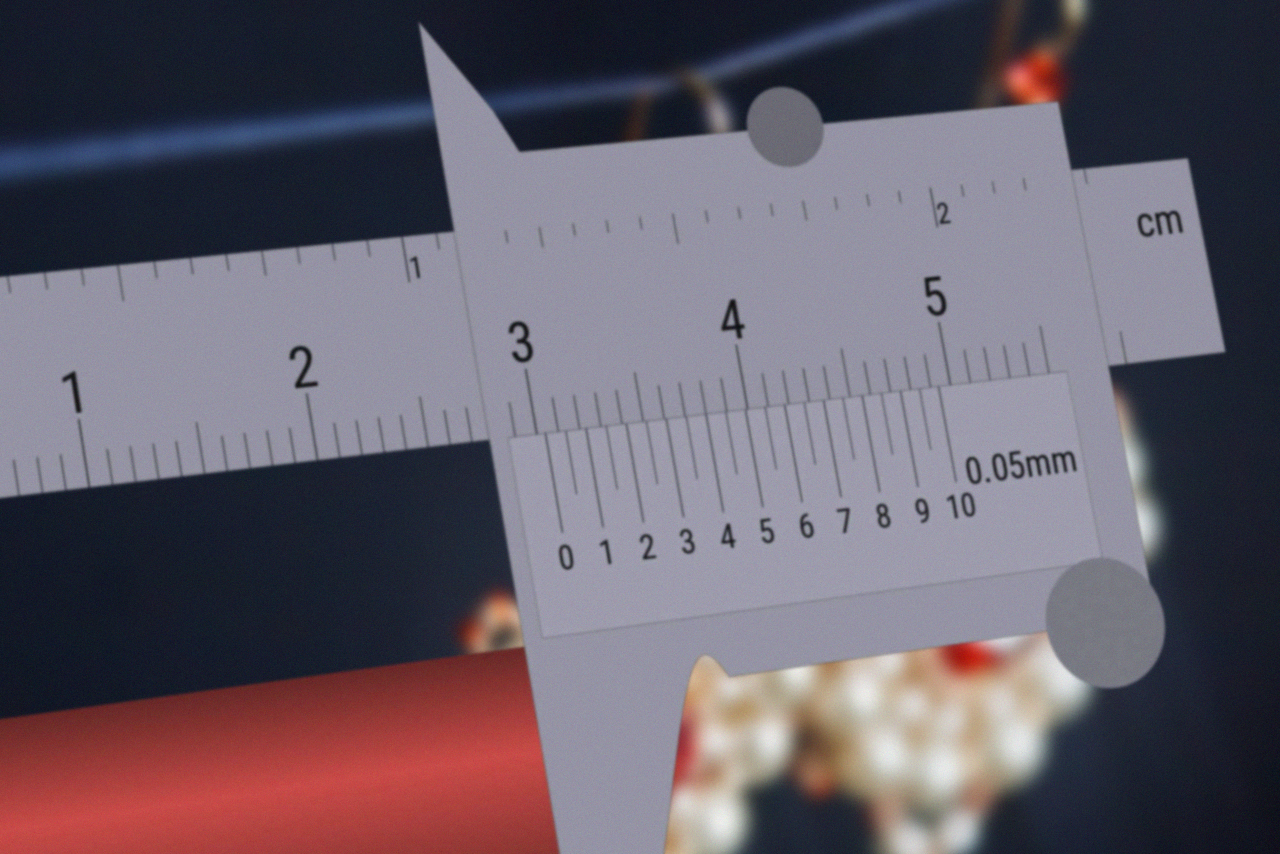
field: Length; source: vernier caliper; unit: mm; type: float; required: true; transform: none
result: 30.4 mm
